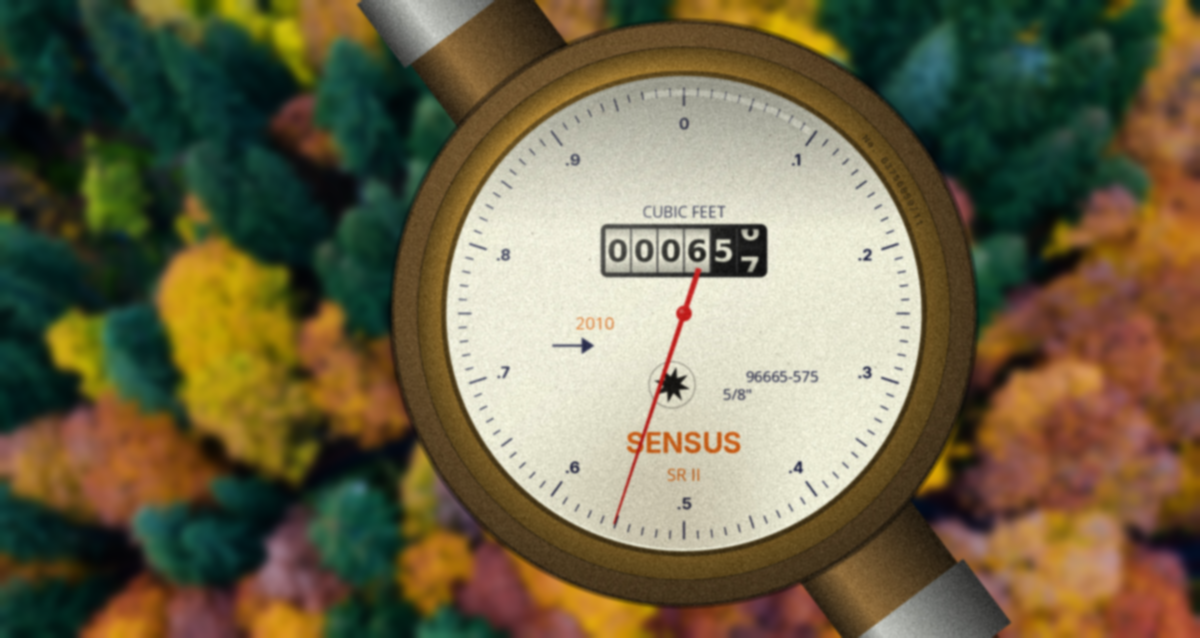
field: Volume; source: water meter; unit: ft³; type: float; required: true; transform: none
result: 656.55 ft³
